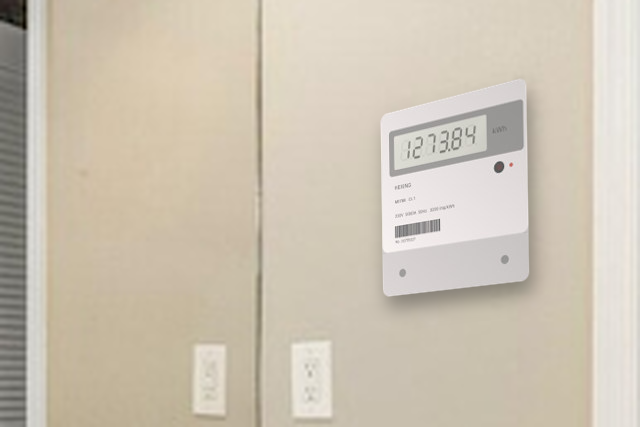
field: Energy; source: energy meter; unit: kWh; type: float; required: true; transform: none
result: 1273.84 kWh
